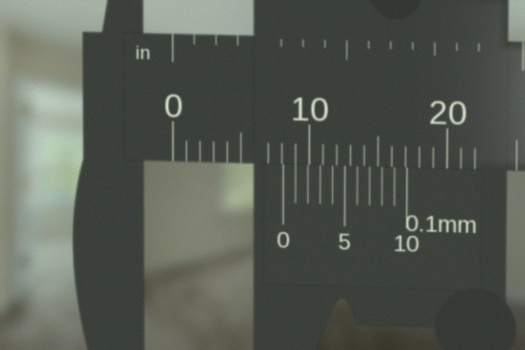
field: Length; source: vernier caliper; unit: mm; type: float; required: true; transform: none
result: 8.1 mm
